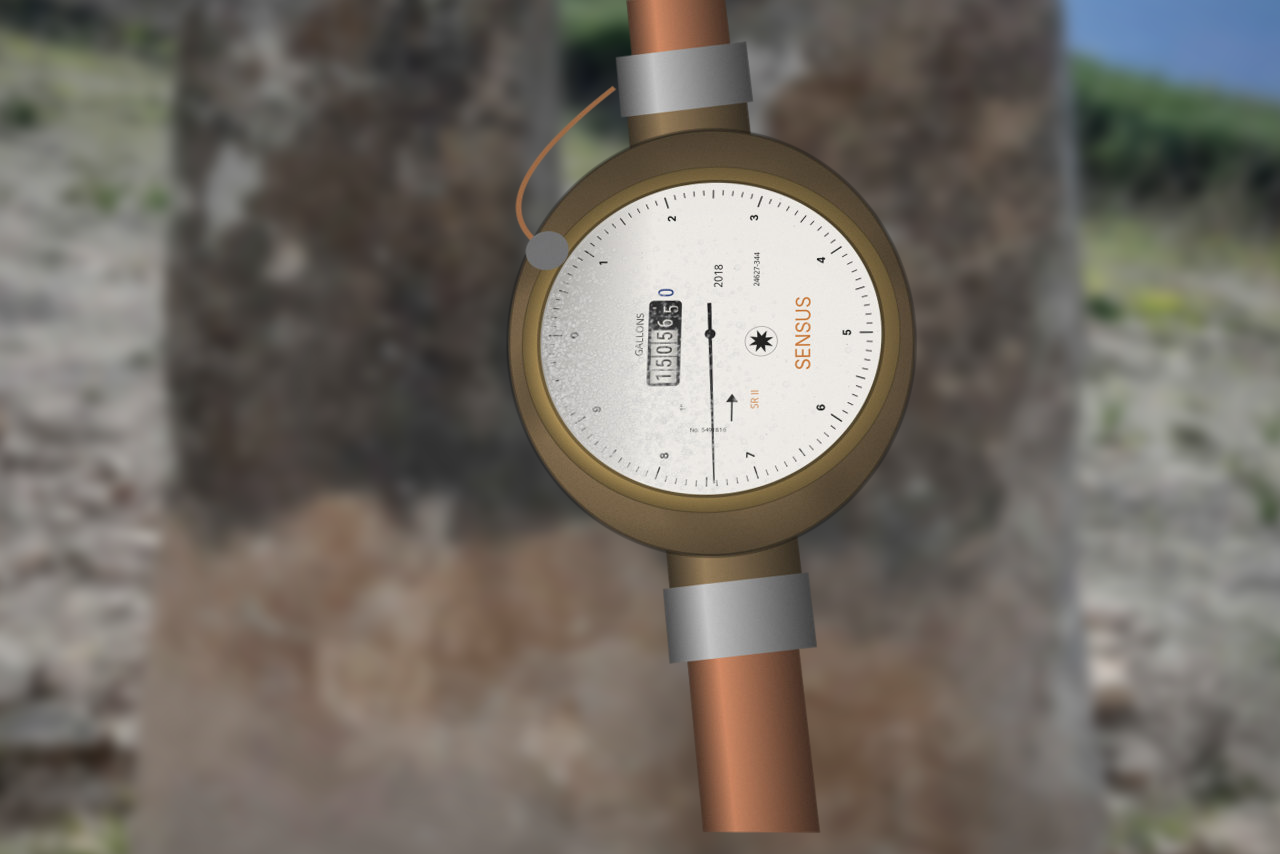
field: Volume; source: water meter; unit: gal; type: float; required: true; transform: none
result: 1505647.4 gal
